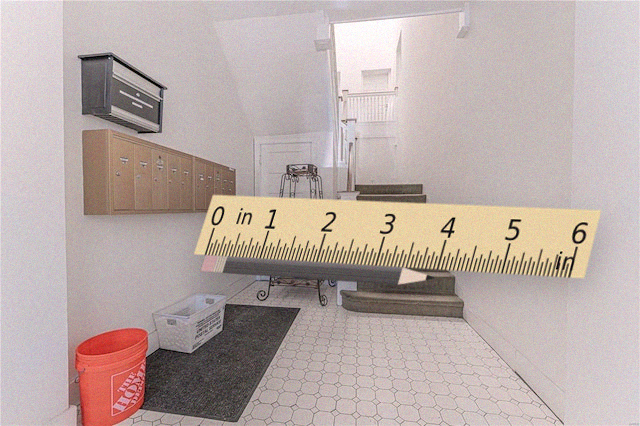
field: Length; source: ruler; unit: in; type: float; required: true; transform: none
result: 4 in
